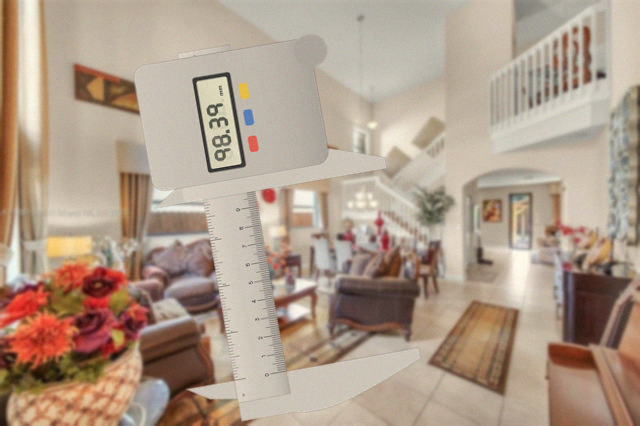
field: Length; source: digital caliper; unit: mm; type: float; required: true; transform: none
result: 98.39 mm
